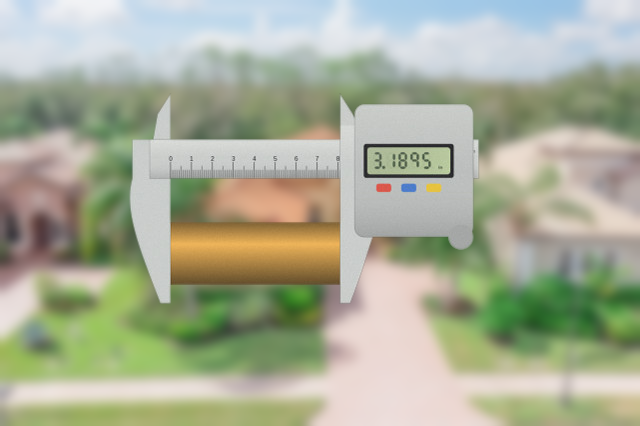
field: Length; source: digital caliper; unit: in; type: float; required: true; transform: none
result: 3.1895 in
